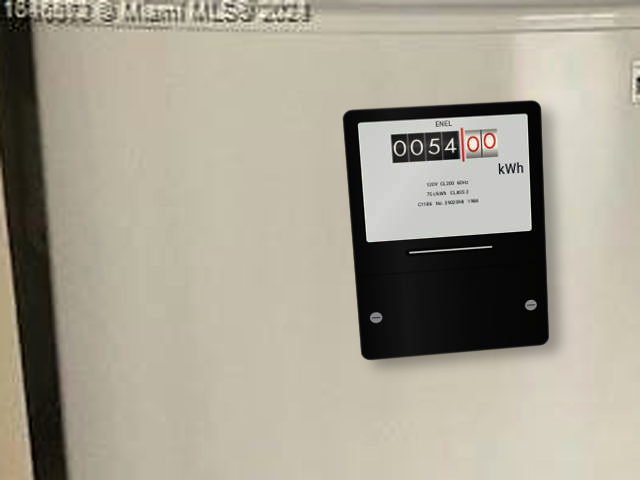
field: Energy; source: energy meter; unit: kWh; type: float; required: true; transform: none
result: 54.00 kWh
